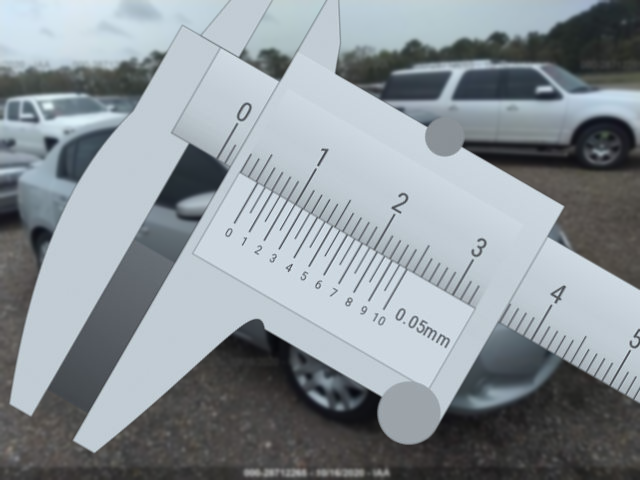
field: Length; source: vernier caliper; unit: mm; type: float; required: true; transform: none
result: 5.2 mm
